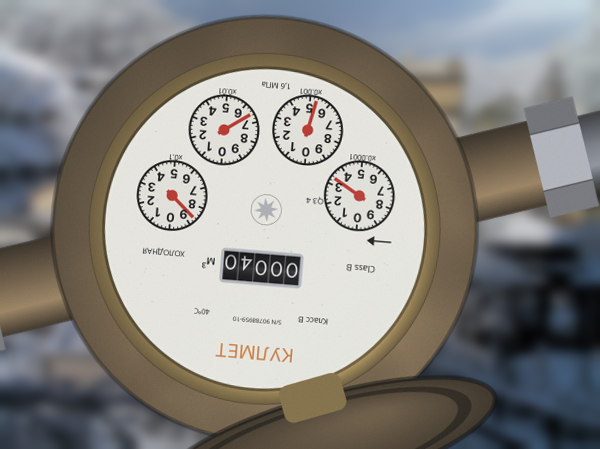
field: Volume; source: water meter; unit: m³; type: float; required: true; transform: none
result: 39.8653 m³
